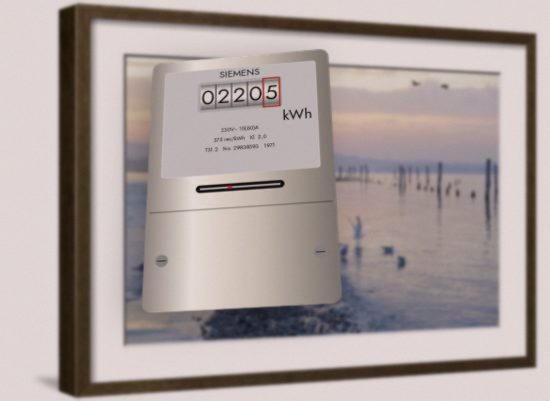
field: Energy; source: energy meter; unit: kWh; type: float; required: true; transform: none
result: 220.5 kWh
